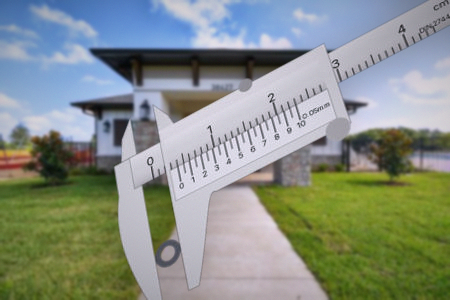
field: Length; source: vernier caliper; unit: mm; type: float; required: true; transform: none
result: 4.0 mm
